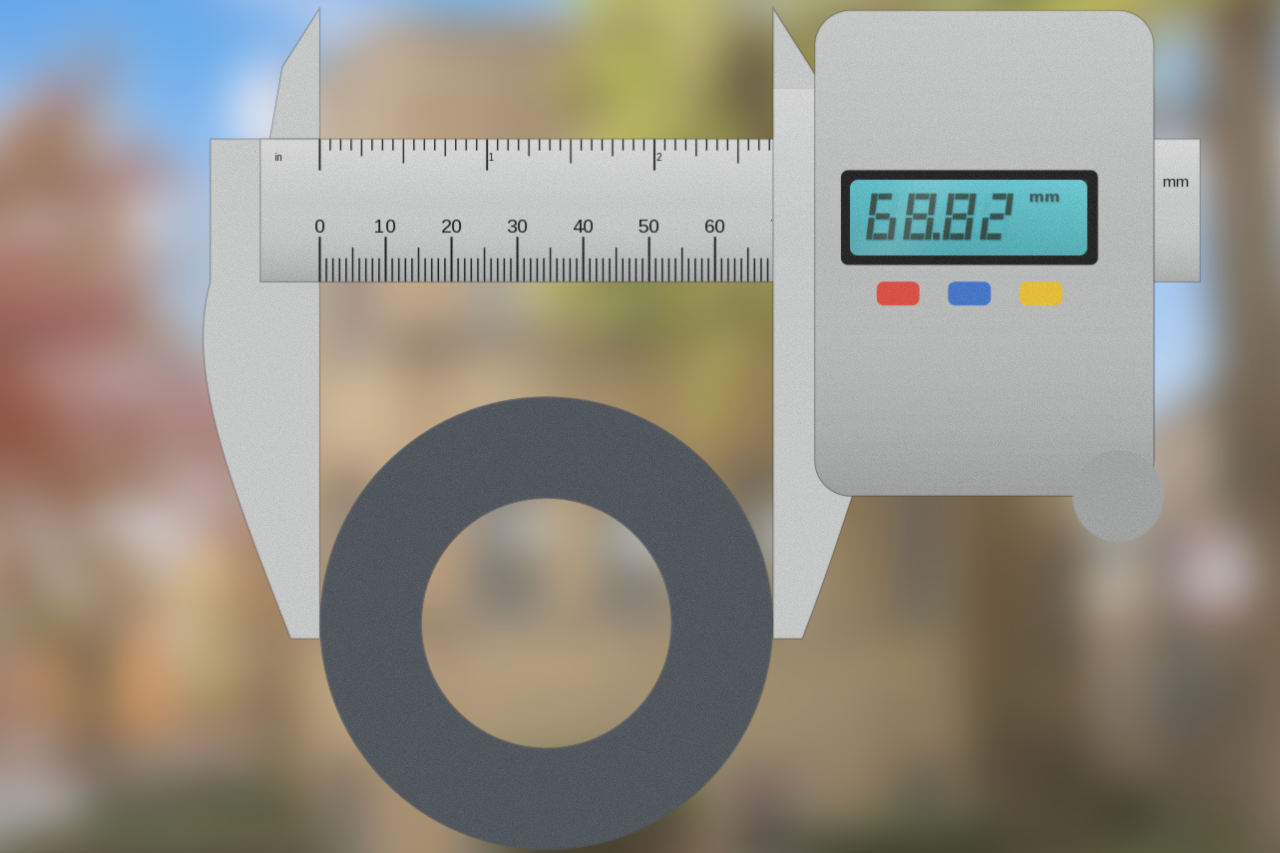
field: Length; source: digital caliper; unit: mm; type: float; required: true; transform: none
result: 68.82 mm
